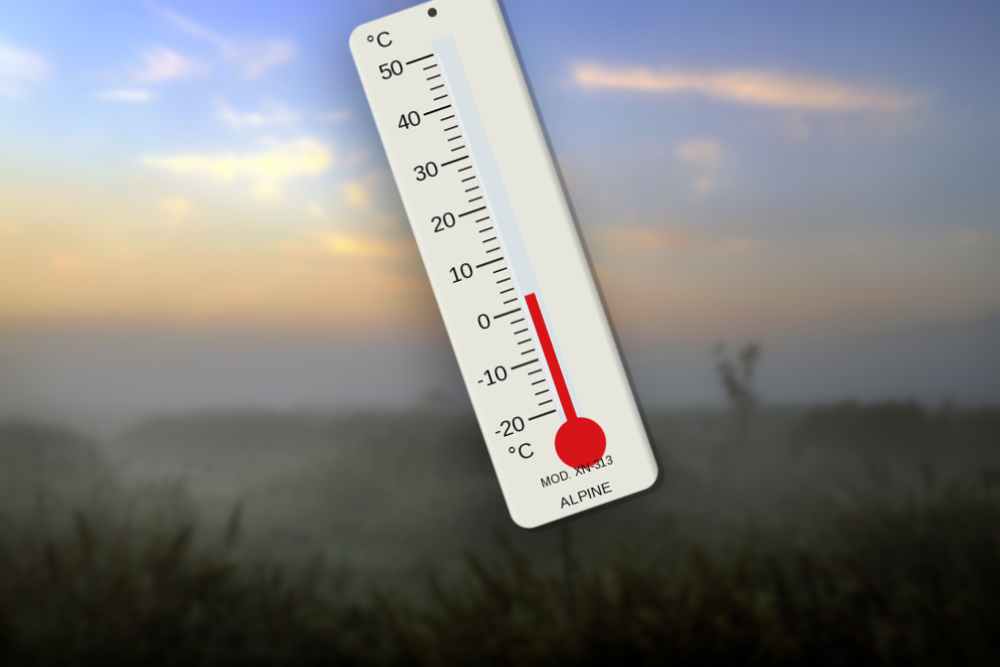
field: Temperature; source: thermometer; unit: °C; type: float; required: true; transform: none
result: 2 °C
